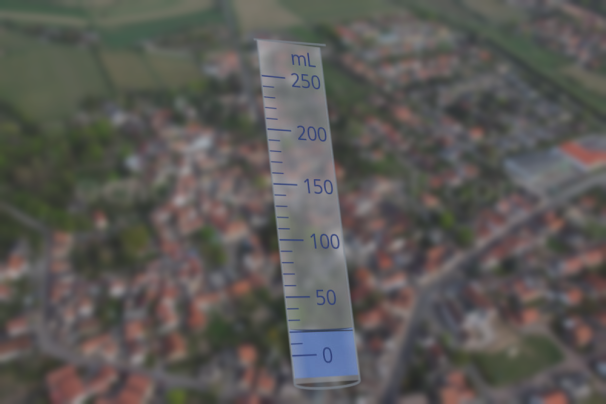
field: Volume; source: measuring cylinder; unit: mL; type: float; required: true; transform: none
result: 20 mL
